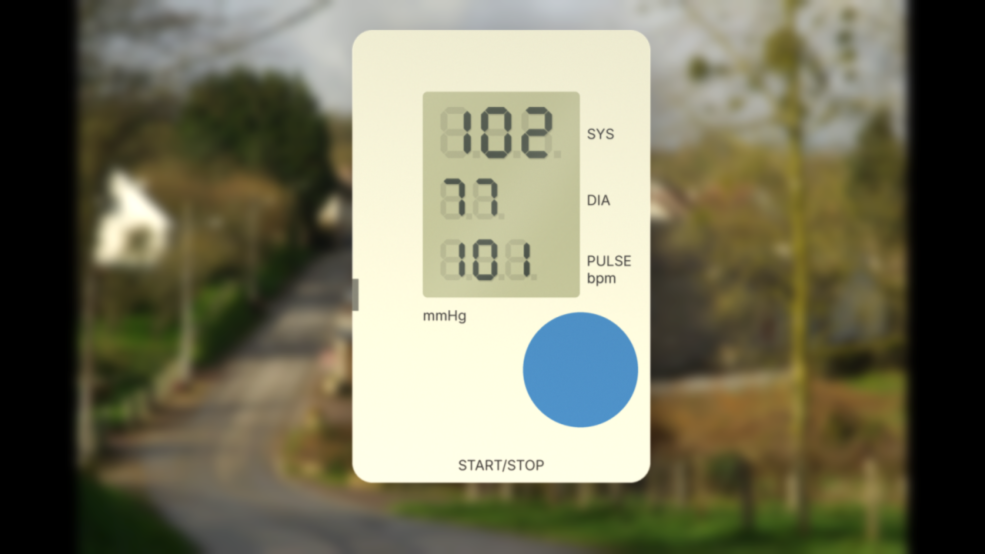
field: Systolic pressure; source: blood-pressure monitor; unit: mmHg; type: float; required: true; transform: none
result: 102 mmHg
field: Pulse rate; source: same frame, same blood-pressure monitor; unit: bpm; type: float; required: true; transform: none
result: 101 bpm
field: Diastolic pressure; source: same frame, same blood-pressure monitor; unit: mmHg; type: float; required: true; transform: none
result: 77 mmHg
